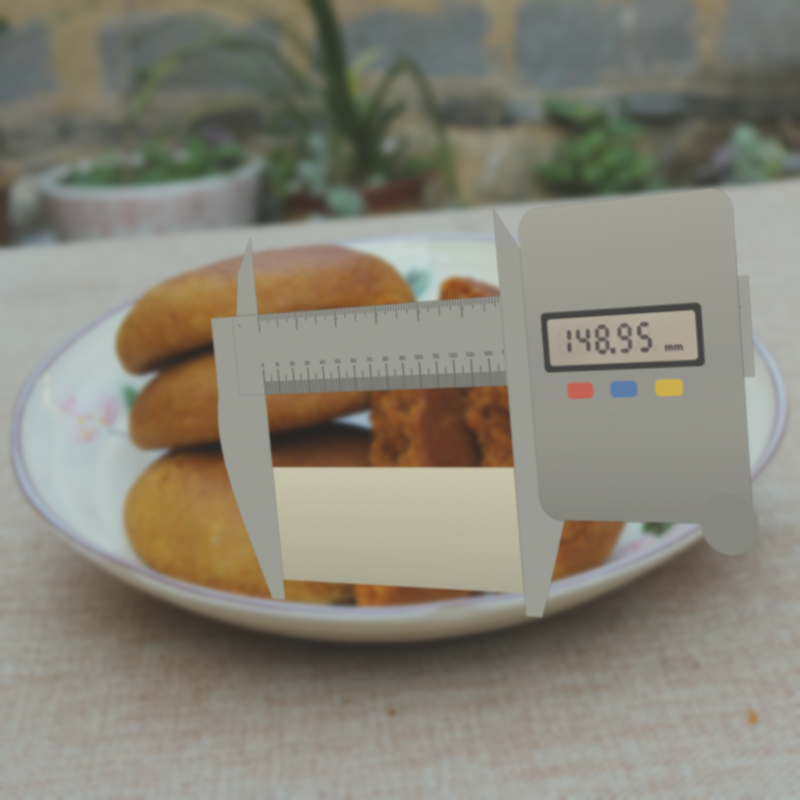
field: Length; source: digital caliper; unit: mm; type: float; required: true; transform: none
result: 148.95 mm
